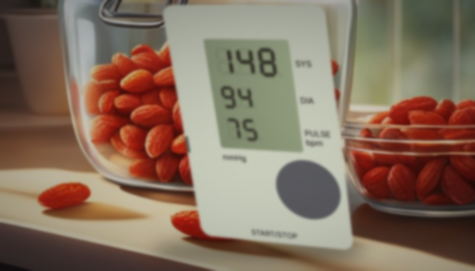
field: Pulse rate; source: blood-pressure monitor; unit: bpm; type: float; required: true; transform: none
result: 75 bpm
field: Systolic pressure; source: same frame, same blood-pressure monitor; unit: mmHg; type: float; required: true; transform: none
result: 148 mmHg
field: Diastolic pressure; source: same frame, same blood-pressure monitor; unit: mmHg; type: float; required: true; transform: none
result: 94 mmHg
